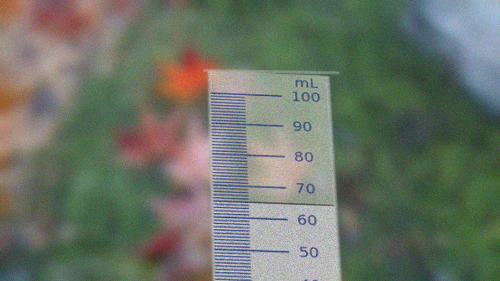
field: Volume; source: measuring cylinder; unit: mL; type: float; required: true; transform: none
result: 65 mL
